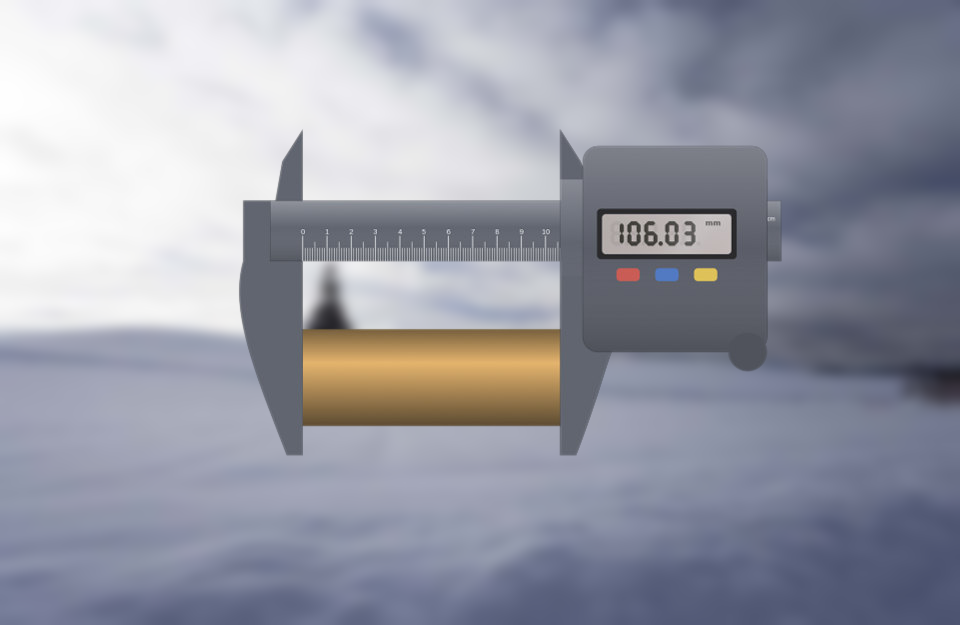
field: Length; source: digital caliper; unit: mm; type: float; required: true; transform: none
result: 106.03 mm
